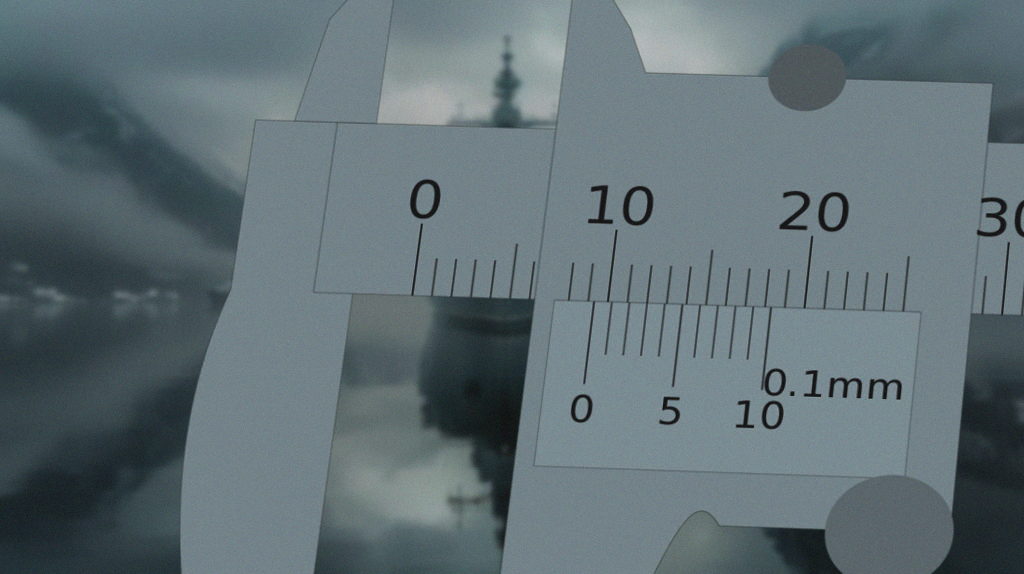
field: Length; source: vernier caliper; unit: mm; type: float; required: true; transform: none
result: 9.3 mm
